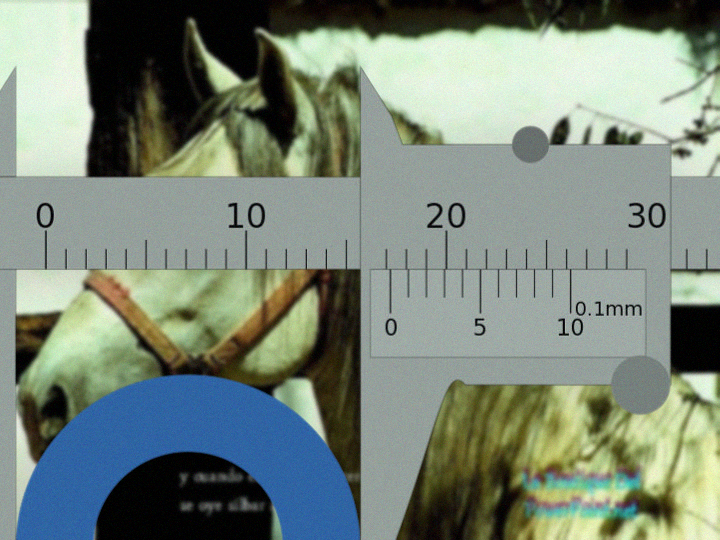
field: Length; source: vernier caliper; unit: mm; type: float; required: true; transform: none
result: 17.2 mm
